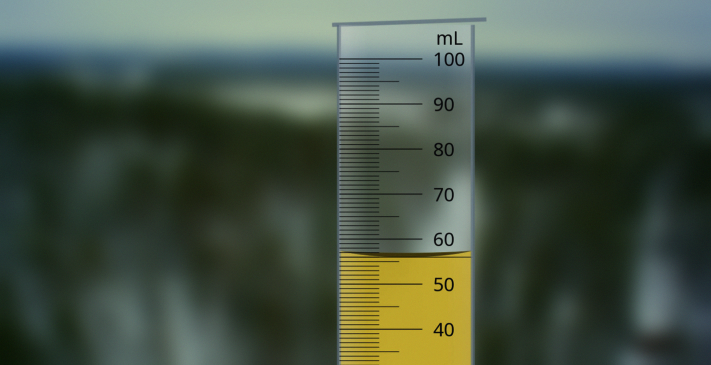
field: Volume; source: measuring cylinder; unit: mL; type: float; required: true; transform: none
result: 56 mL
